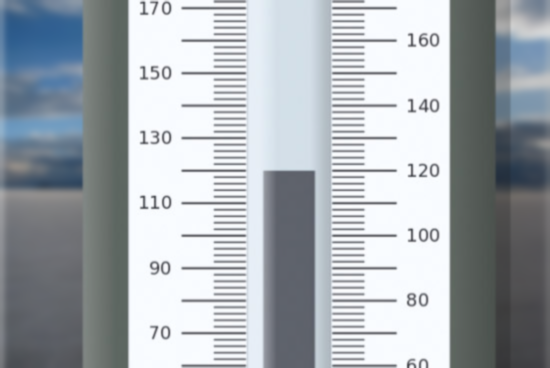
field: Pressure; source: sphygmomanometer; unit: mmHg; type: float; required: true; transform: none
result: 120 mmHg
